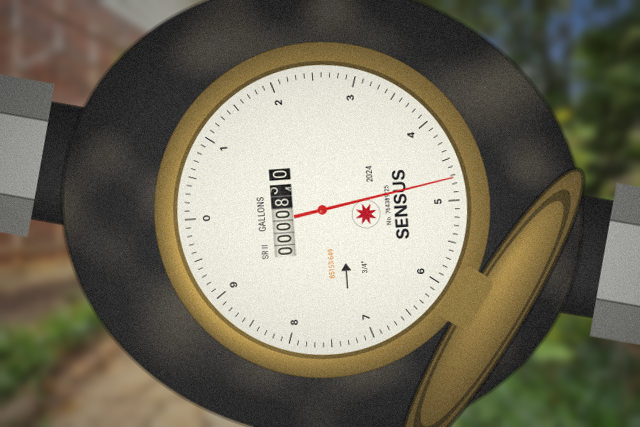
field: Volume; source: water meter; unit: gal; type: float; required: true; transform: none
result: 834.7 gal
